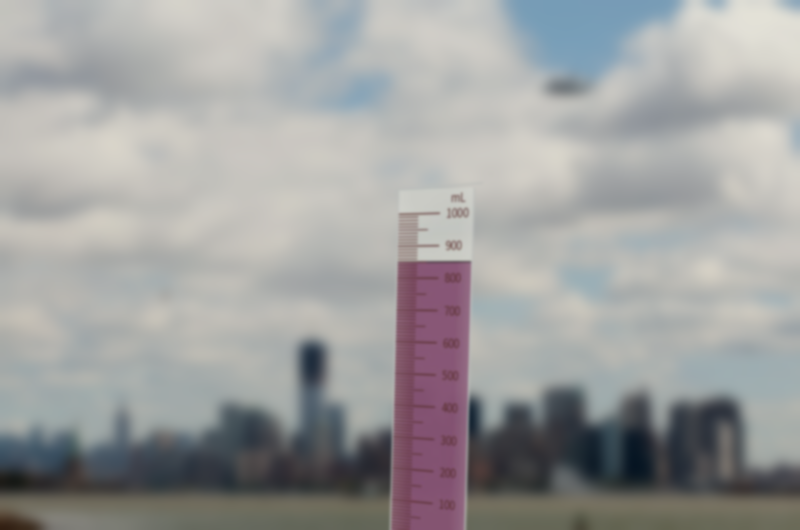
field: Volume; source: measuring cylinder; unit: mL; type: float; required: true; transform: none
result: 850 mL
